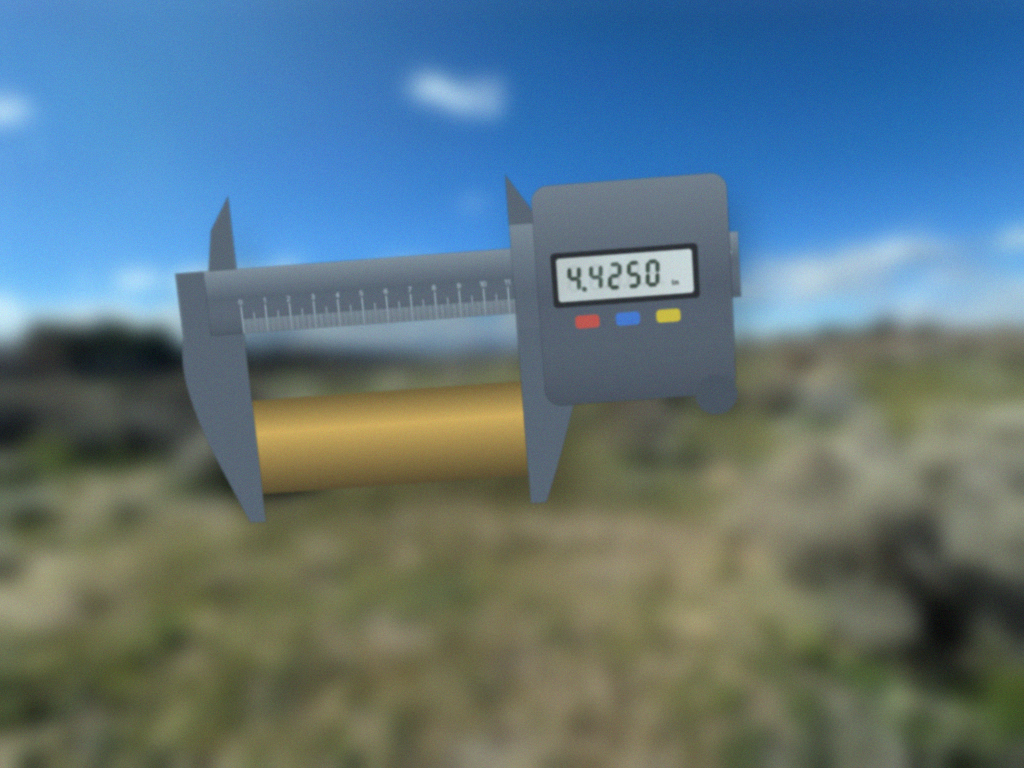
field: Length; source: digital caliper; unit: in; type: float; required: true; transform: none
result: 4.4250 in
